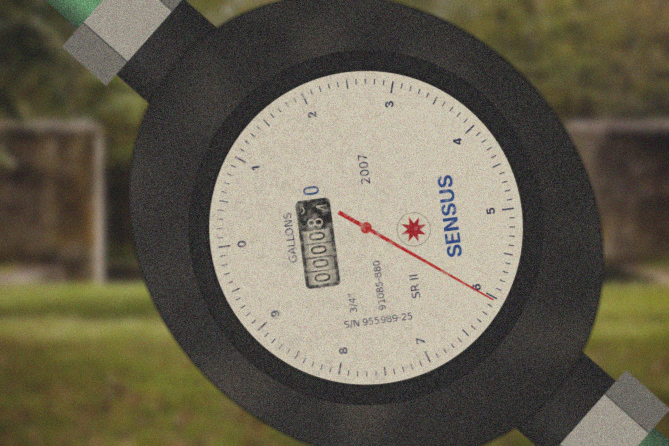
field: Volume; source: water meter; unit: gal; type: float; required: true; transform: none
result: 836.0 gal
